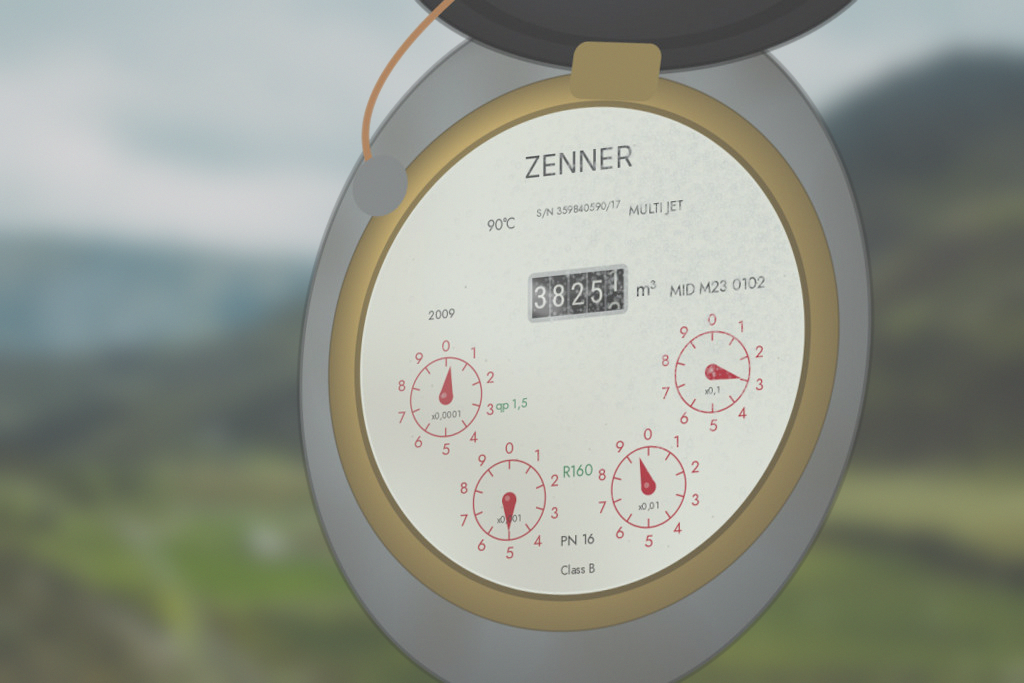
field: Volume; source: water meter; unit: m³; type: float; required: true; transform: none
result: 38251.2950 m³
